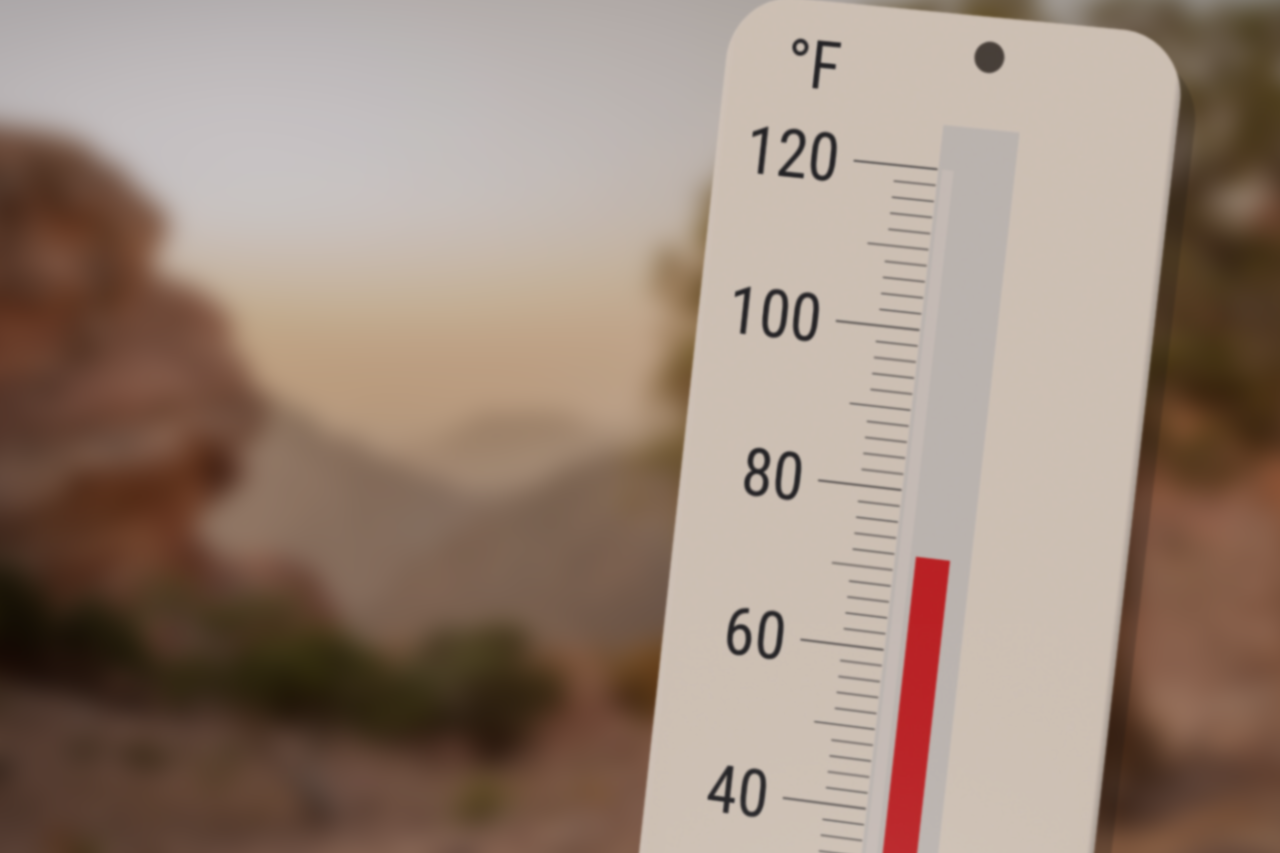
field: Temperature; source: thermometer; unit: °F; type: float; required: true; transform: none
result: 72 °F
